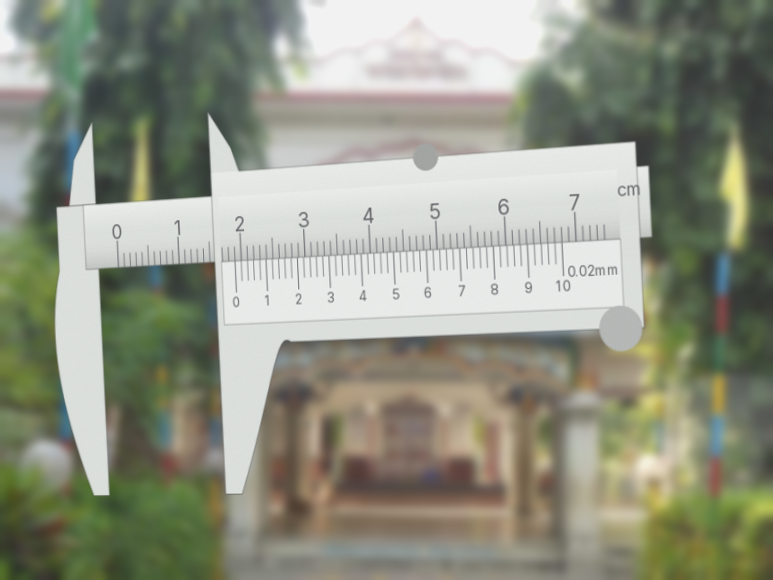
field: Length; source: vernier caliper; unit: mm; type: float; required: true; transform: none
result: 19.0 mm
